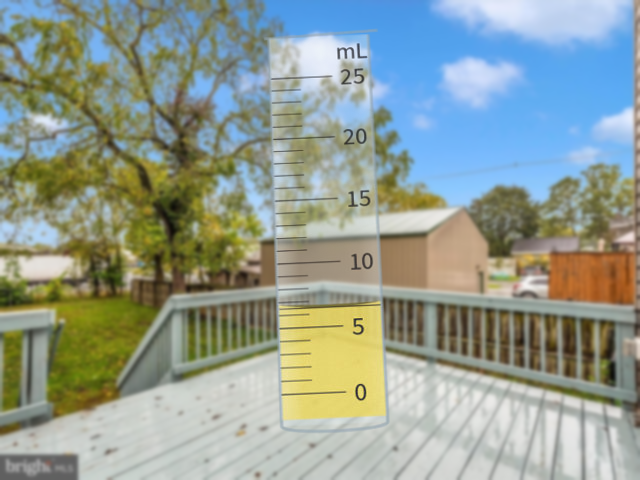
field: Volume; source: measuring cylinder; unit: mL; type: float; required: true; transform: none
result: 6.5 mL
